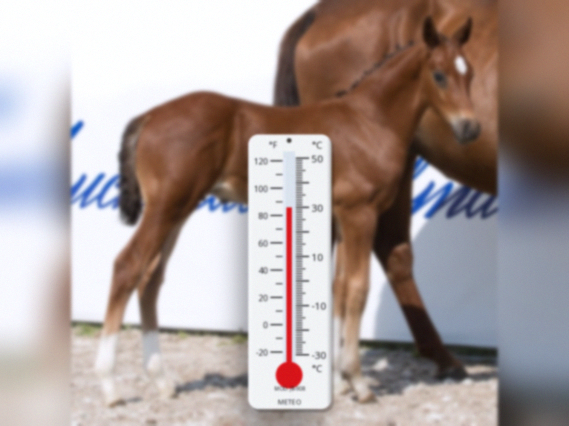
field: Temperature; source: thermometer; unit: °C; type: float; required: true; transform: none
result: 30 °C
